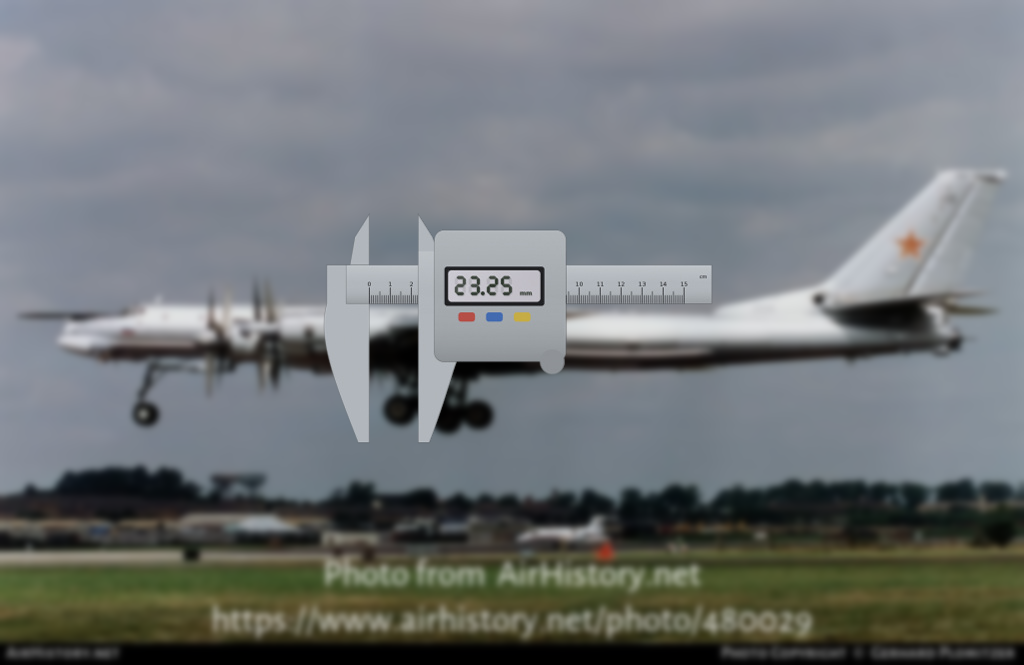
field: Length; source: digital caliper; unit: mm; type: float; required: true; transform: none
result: 23.25 mm
